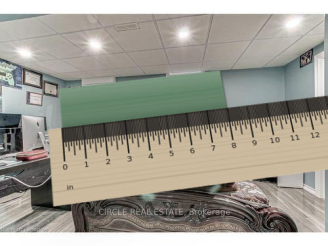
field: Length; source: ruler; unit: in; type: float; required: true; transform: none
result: 8 in
